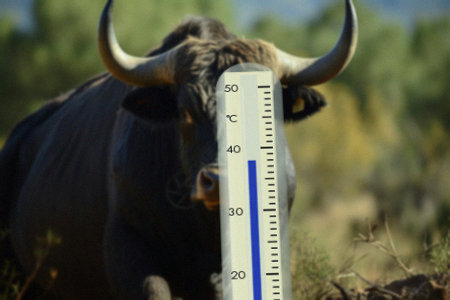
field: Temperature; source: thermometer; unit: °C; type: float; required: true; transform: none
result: 38 °C
